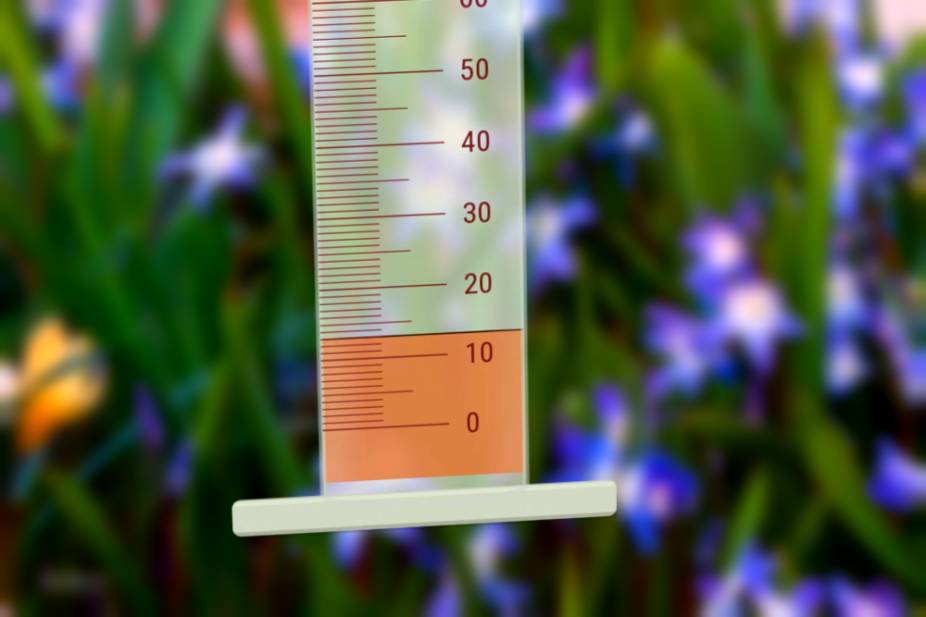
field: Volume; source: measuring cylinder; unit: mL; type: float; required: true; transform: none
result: 13 mL
